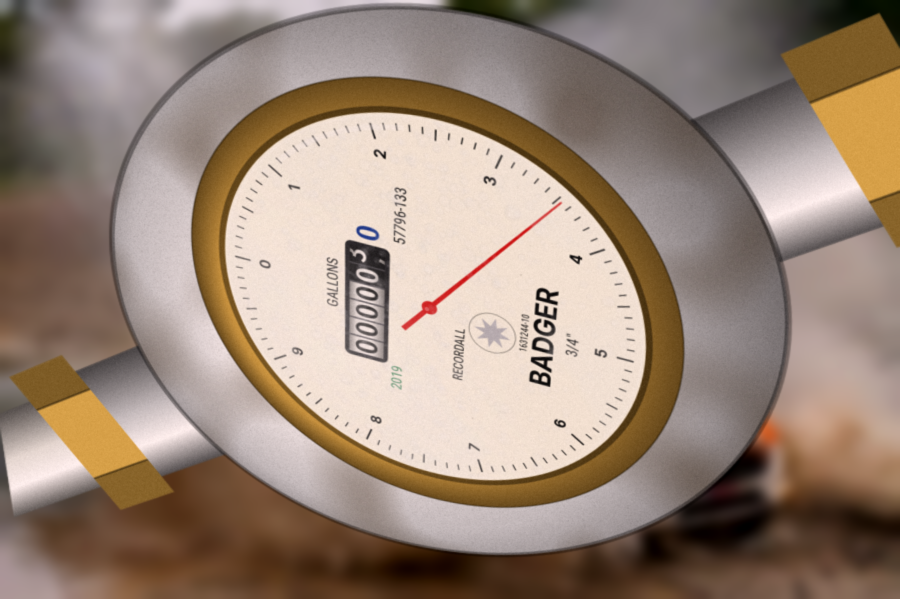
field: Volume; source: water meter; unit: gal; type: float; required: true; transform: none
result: 33.5 gal
